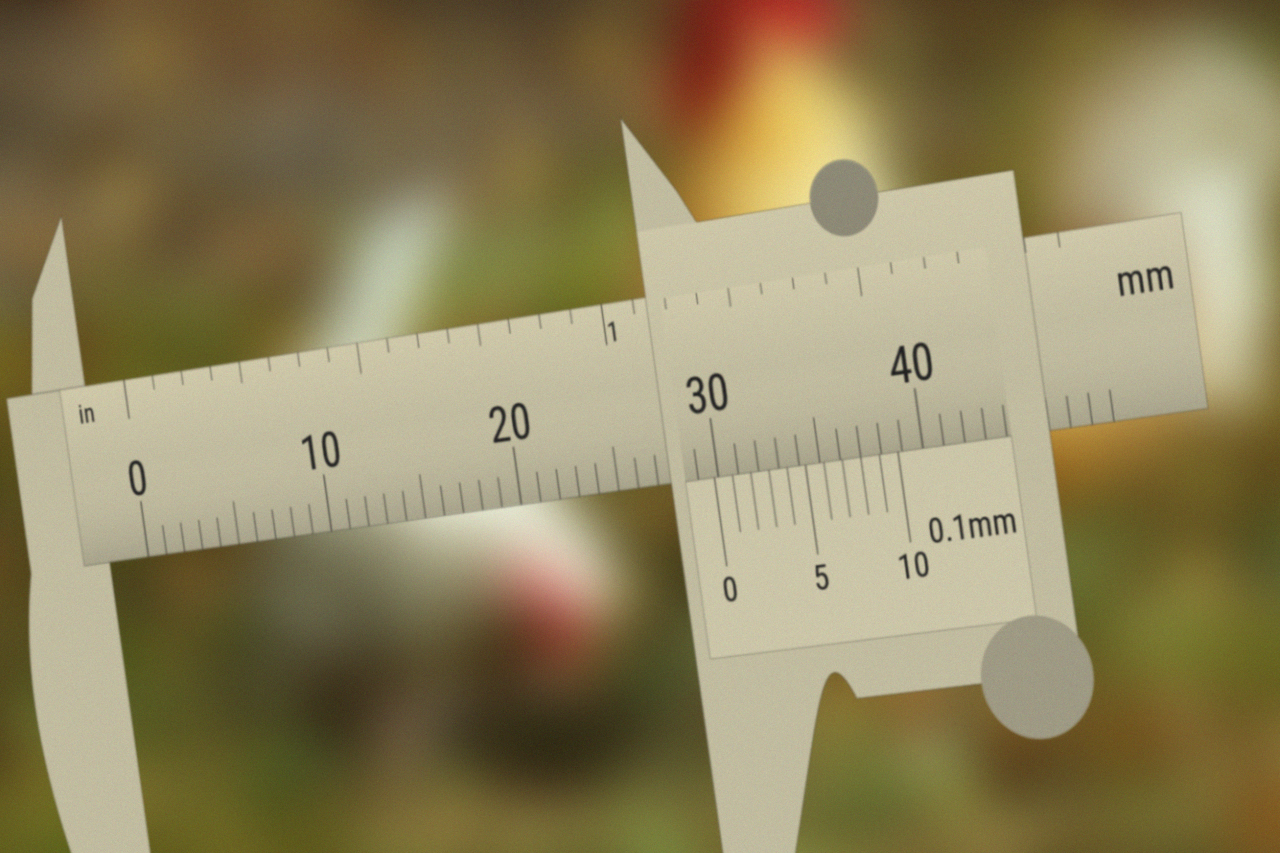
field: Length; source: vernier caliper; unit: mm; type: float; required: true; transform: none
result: 29.8 mm
